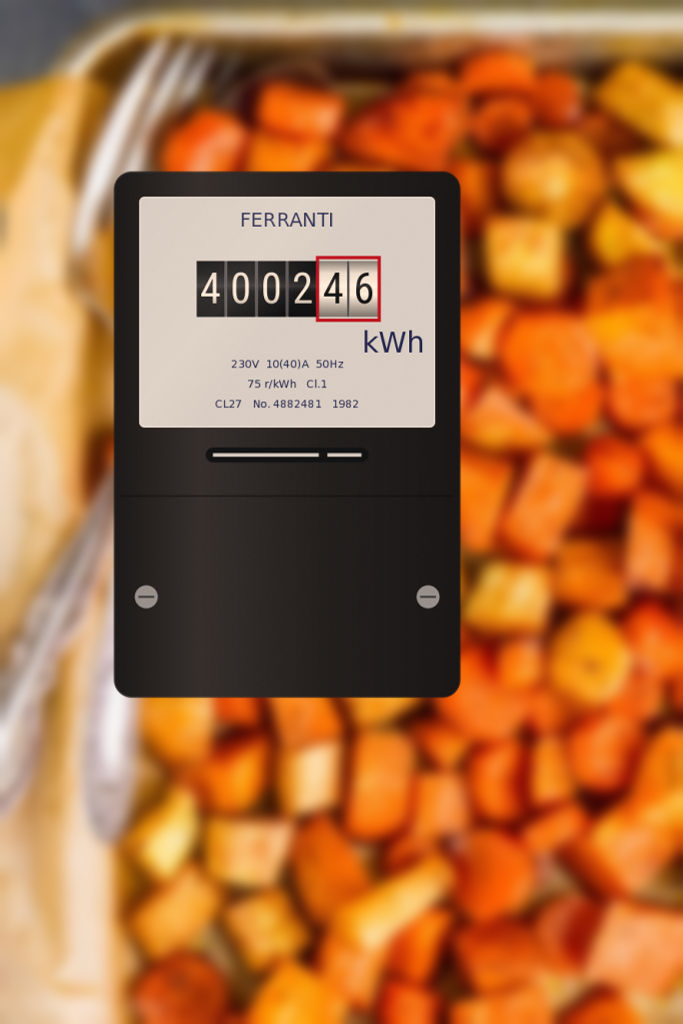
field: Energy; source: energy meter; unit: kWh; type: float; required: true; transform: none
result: 4002.46 kWh
